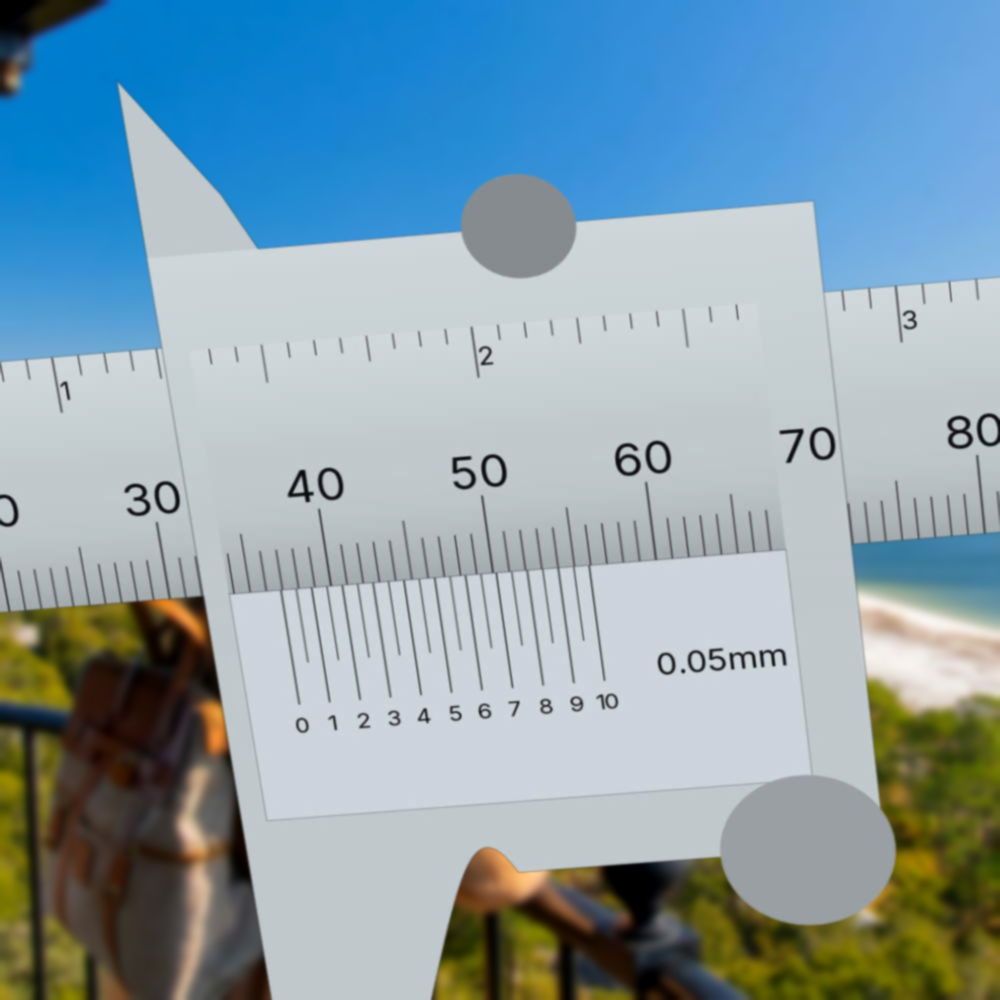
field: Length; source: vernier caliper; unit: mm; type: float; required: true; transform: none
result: 36.9 mm
